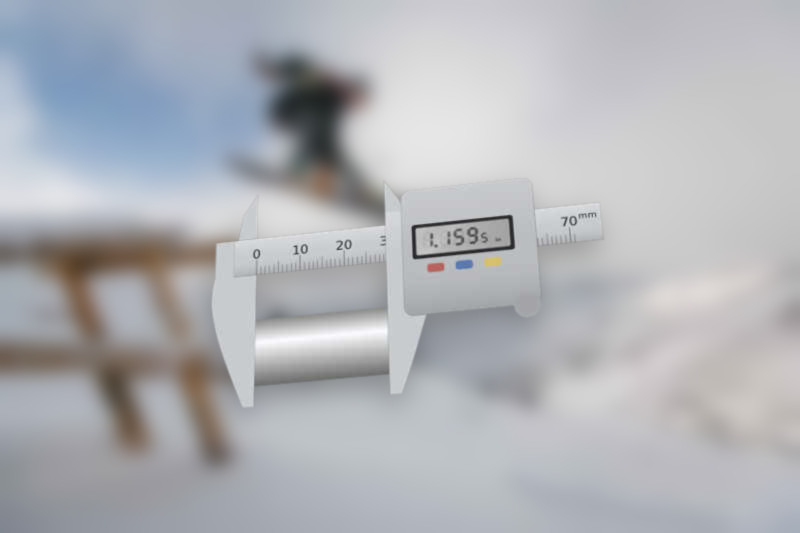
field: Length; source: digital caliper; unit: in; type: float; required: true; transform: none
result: 1.1595 in
